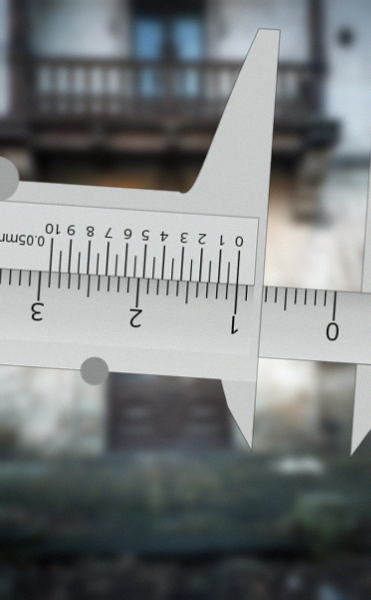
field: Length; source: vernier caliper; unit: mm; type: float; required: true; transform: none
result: 10.0 mm
